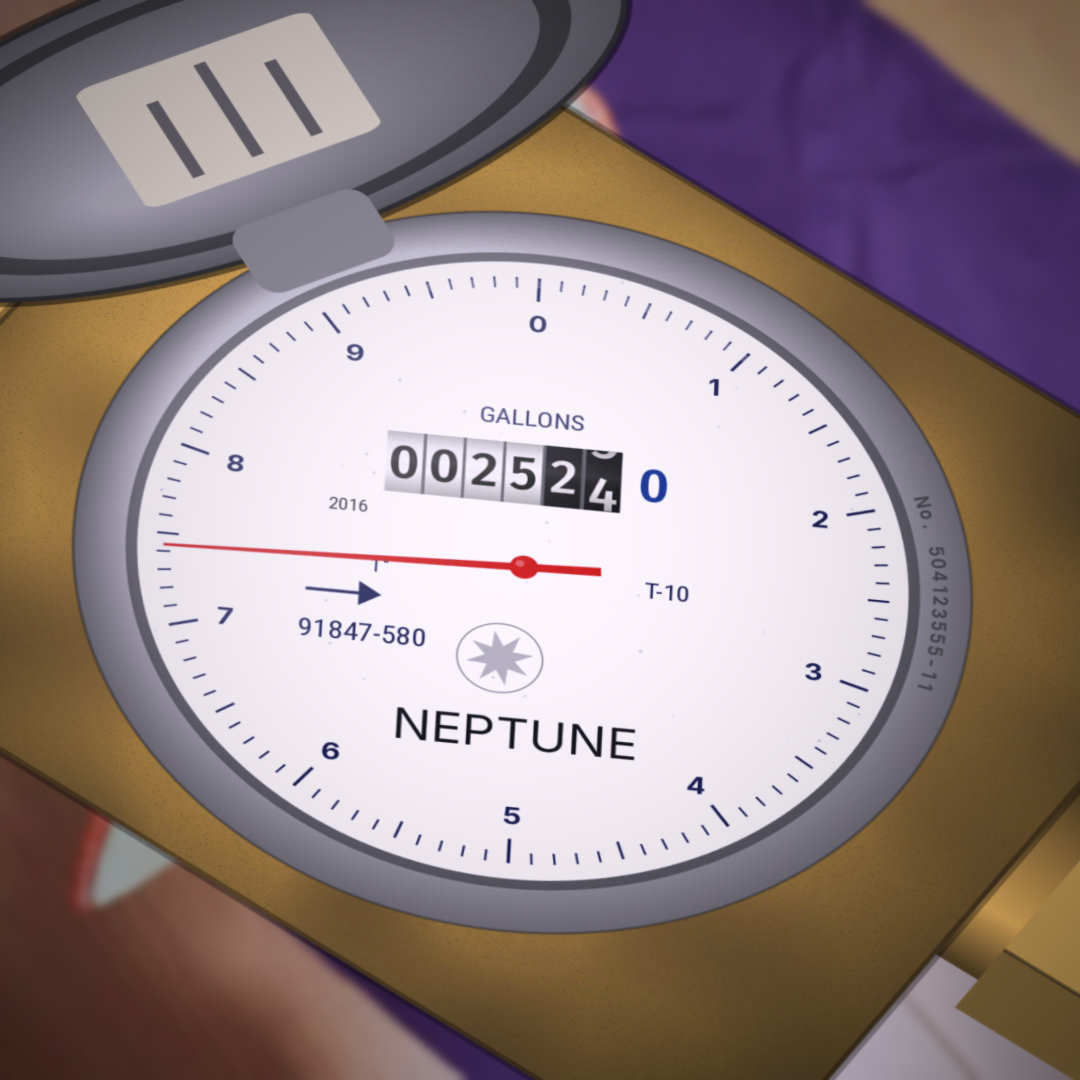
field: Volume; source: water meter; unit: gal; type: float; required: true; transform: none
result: 25237.4 gal
